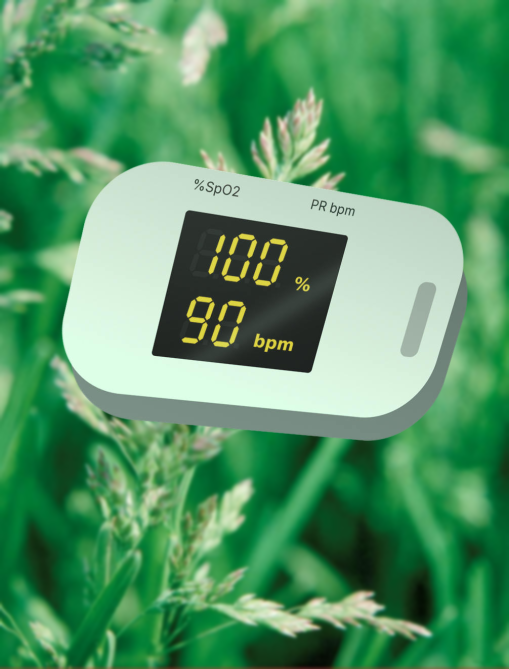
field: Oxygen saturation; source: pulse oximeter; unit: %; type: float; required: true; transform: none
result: 100 %
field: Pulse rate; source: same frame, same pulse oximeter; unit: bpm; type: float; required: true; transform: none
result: 90 bpm
